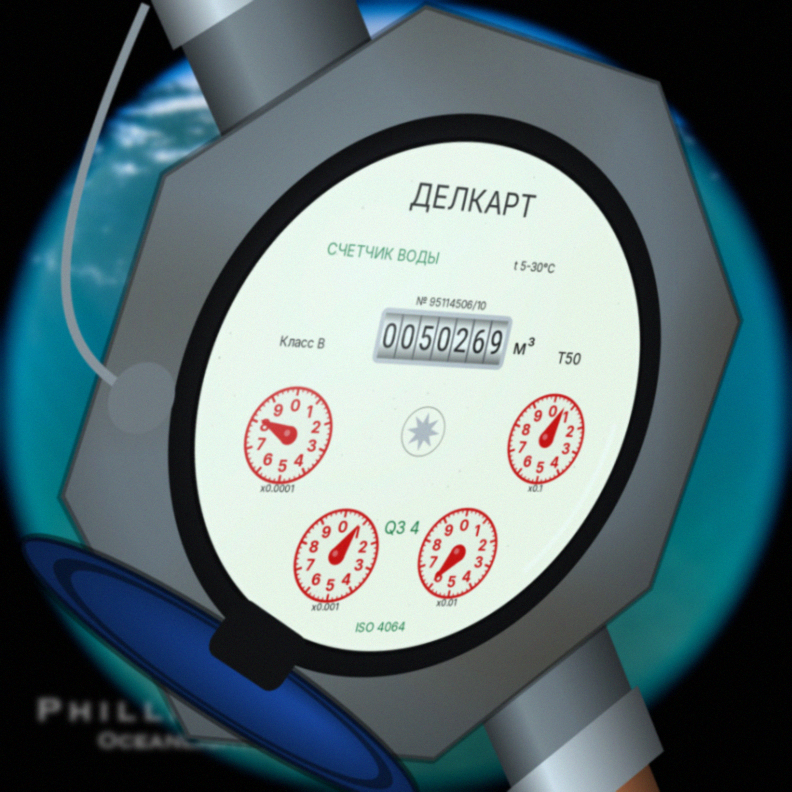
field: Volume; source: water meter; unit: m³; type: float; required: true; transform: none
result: 50269.0608 m³
